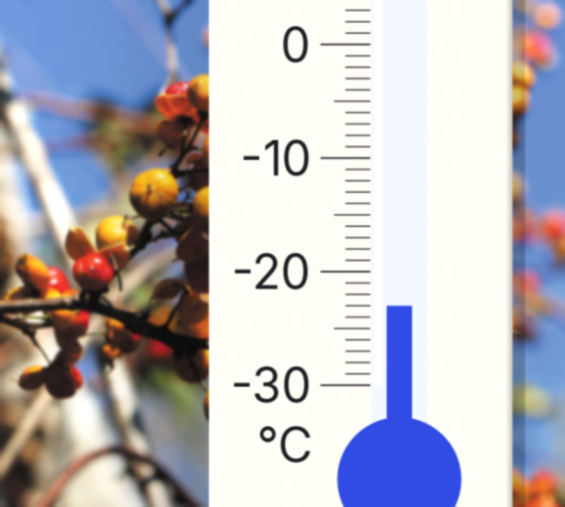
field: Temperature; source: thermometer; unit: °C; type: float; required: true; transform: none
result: -23 °C
